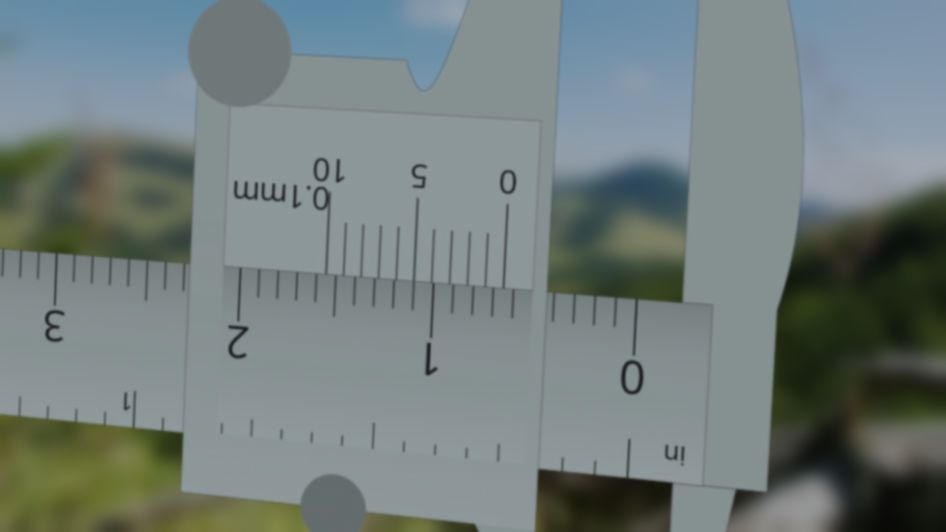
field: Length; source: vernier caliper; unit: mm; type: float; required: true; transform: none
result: 6.5 mm
